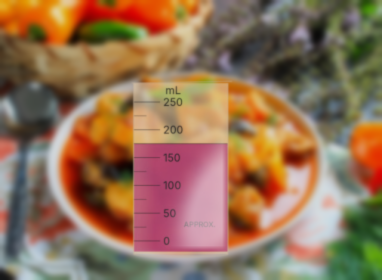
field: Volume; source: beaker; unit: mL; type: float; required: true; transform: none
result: 175 mL
